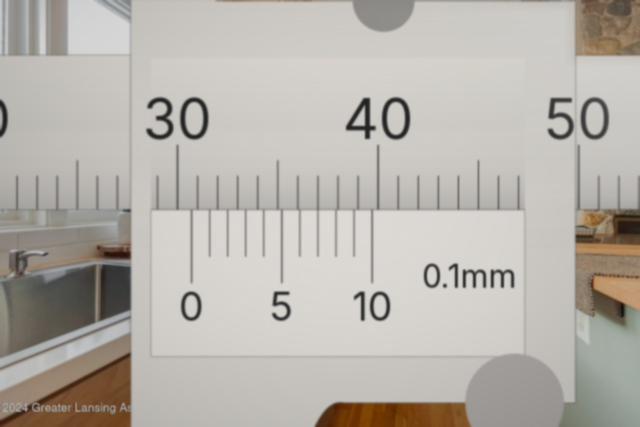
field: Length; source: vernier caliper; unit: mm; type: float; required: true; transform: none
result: 30.7 mm
